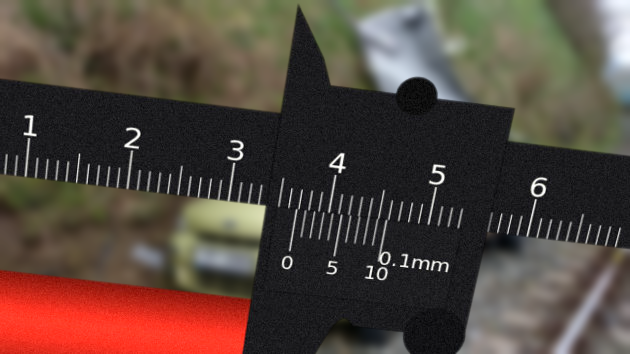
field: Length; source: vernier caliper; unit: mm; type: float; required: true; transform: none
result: 36.8 mm
